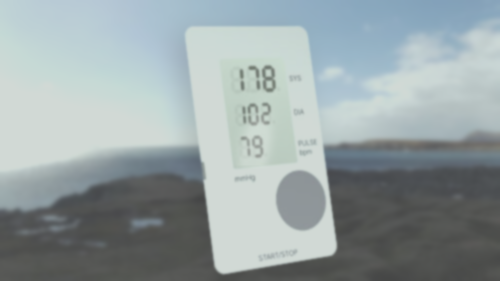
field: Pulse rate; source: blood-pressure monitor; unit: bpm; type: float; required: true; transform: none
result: 79 bpm
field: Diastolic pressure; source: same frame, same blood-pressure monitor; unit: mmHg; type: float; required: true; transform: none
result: 102 mmHg
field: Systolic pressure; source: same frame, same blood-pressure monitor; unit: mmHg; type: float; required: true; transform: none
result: 178 mmHg
